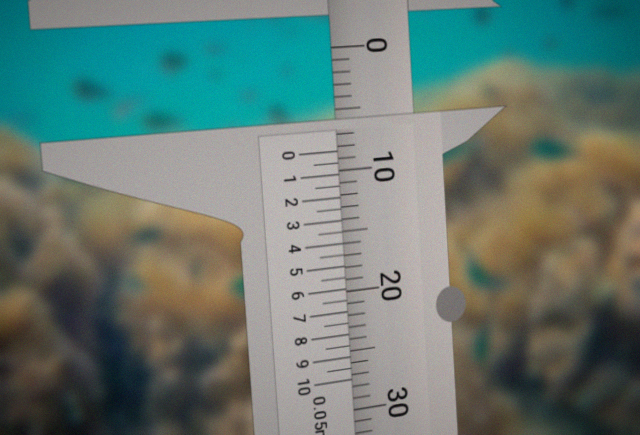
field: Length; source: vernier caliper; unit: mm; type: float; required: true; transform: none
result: 8.4 mm
